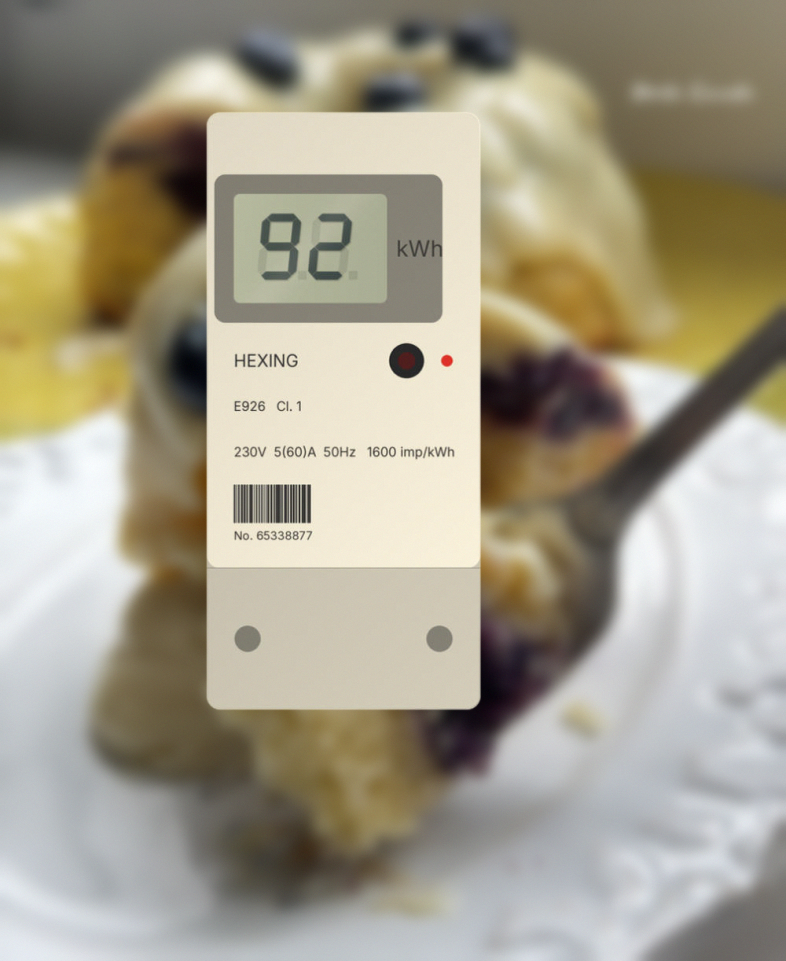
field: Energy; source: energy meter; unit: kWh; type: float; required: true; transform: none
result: 92 kWh
